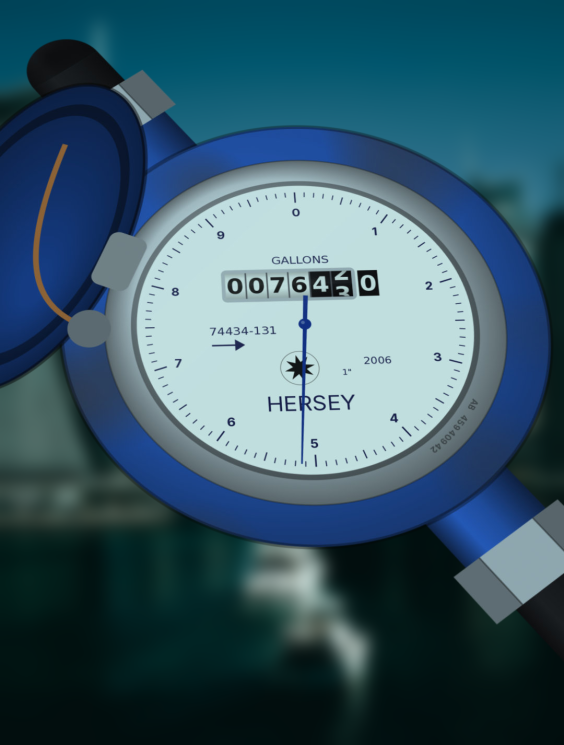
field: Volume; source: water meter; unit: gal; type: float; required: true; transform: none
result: 76425.1 gal
